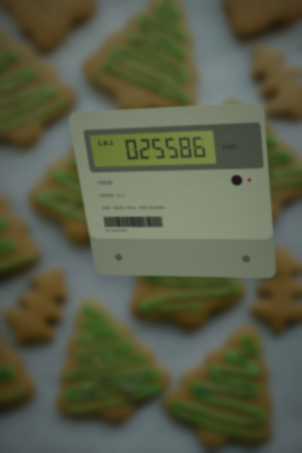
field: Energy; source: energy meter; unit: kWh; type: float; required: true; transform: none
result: 25586 kWh
